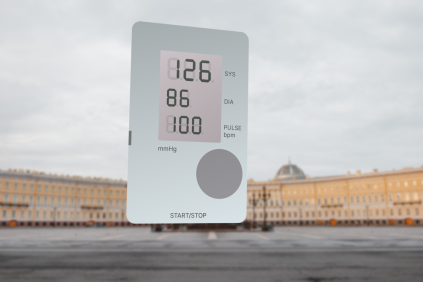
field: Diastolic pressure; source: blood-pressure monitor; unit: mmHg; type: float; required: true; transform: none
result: 86 mmHg
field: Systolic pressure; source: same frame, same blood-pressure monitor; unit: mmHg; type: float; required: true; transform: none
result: 126 mmHg
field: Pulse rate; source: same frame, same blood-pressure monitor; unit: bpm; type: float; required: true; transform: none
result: 100 bpm
